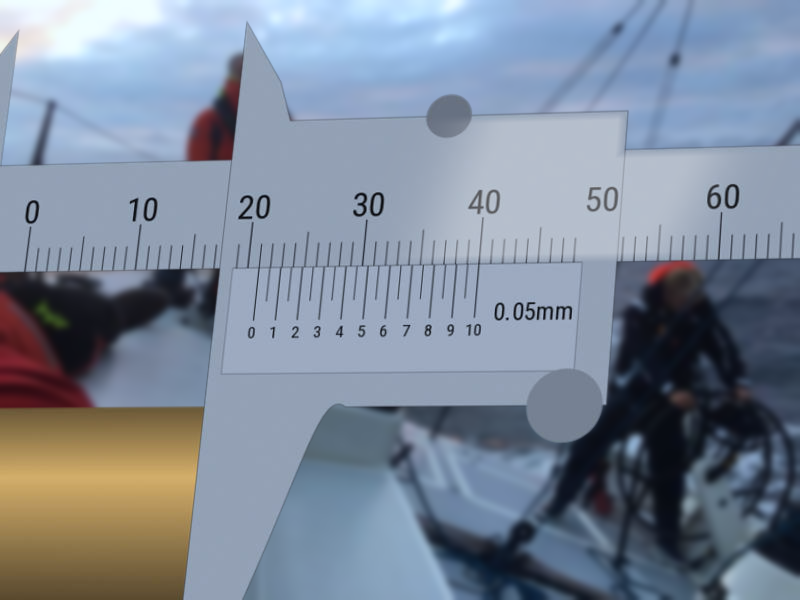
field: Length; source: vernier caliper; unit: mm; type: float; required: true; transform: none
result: 21.0 mm
